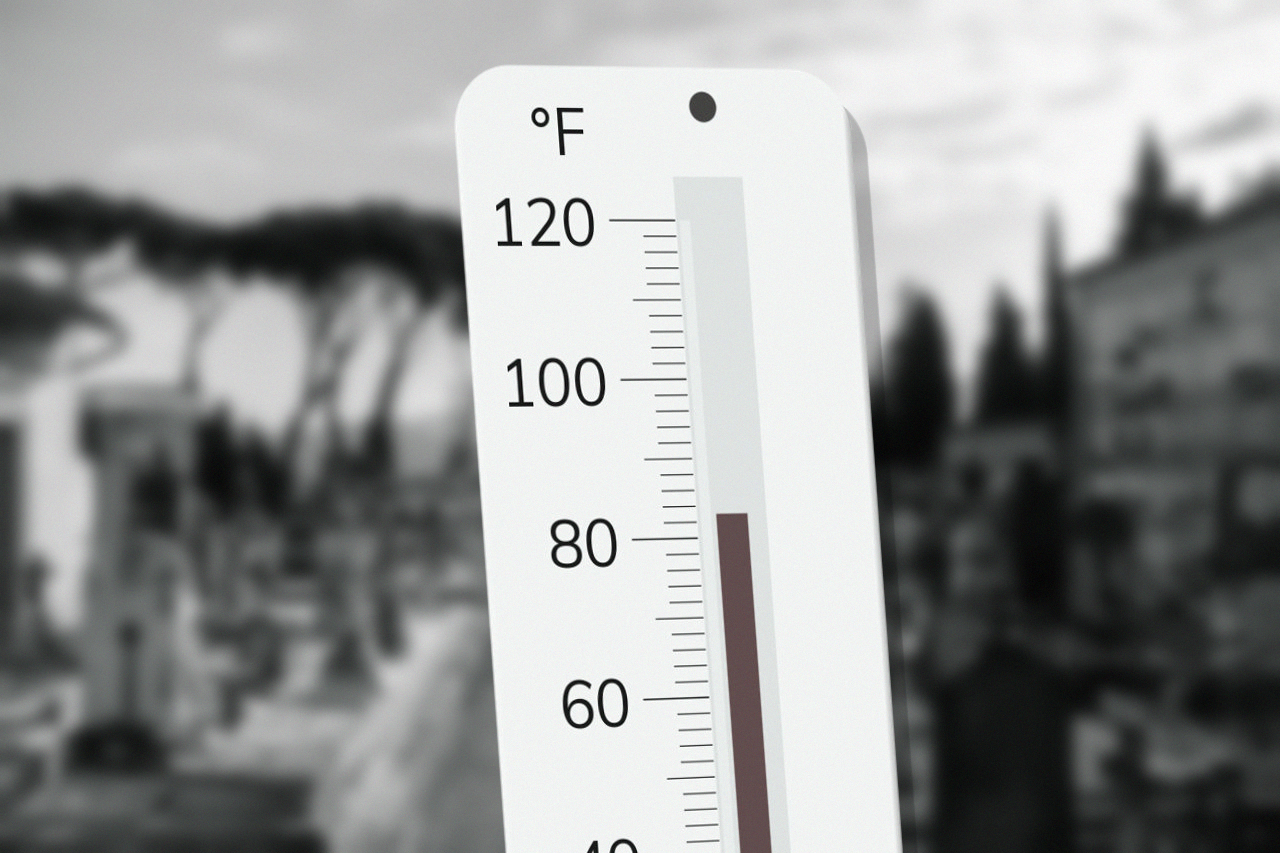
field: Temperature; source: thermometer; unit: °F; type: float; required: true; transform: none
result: 83 °F
